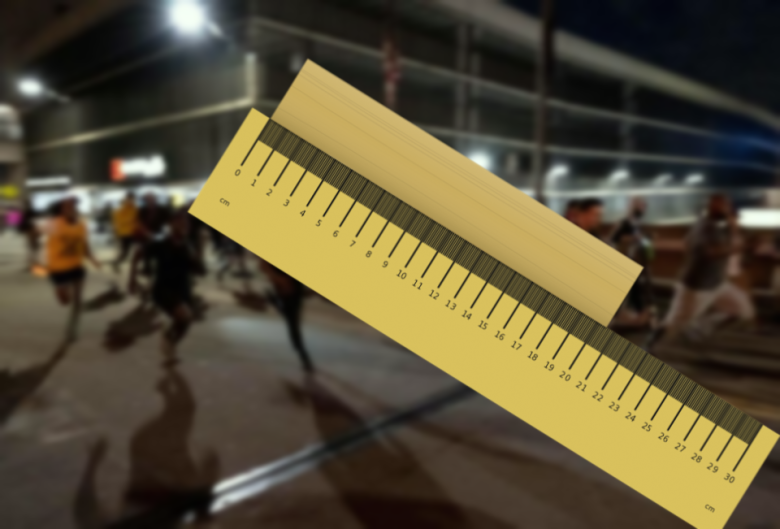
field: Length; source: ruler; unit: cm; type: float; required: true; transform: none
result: 20.5 cm
